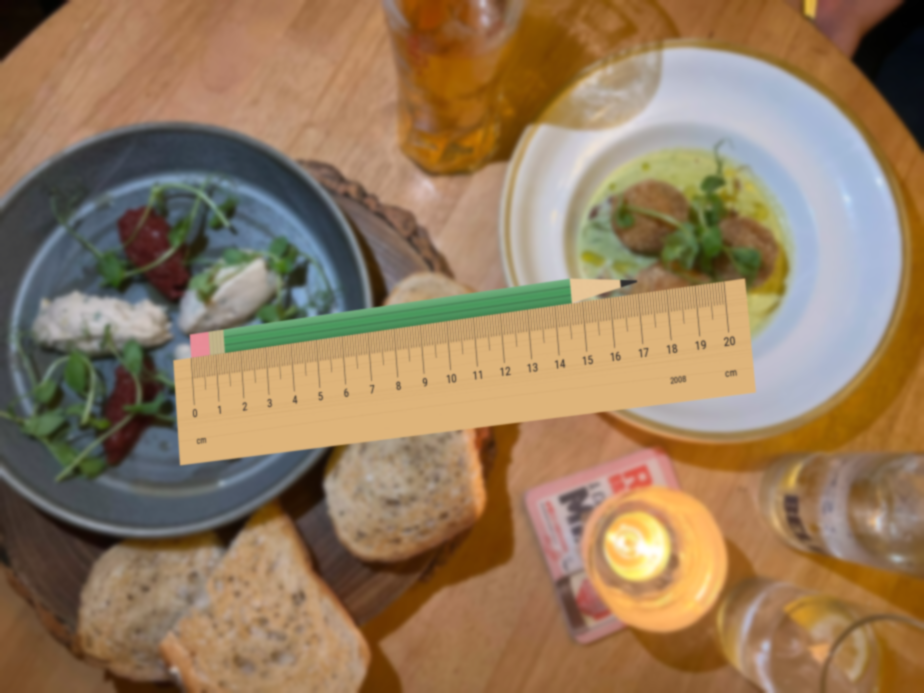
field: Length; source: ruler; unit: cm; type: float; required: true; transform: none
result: 17 cm
